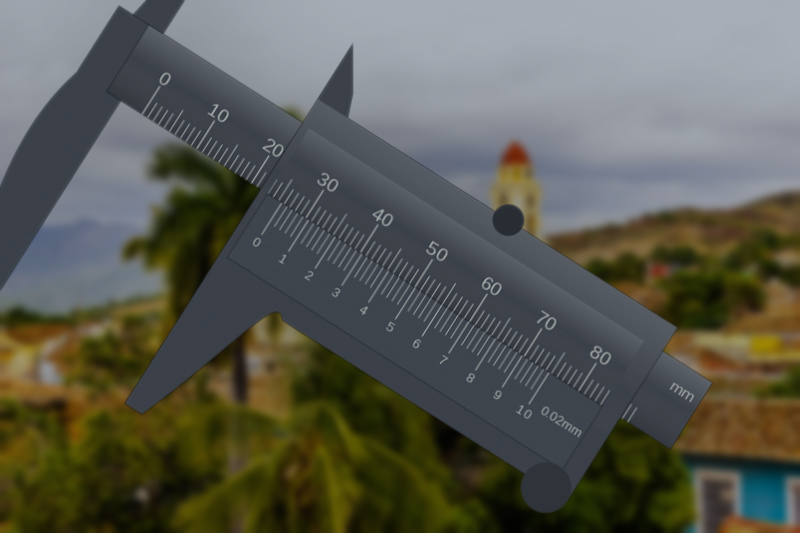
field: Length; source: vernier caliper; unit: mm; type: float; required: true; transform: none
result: 25.6 mm
